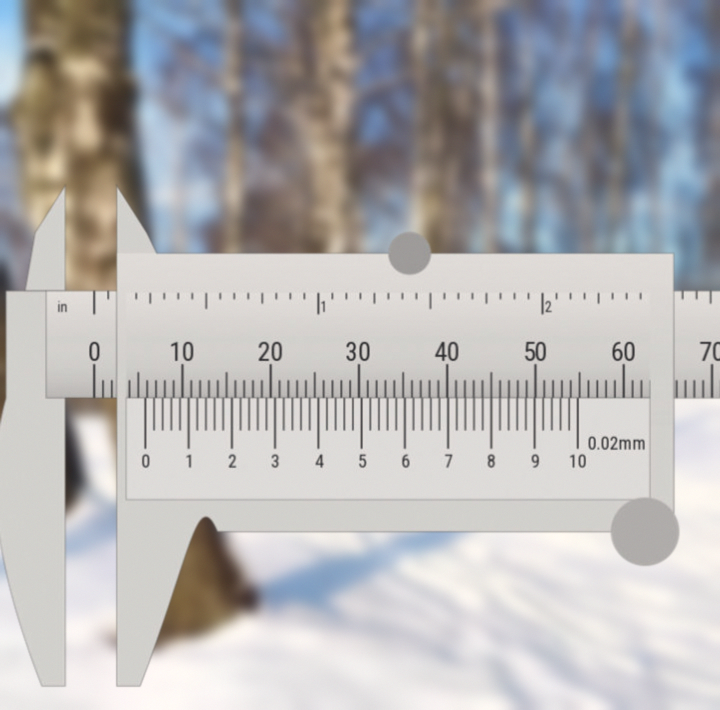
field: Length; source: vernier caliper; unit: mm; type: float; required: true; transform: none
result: 5.8 mm
